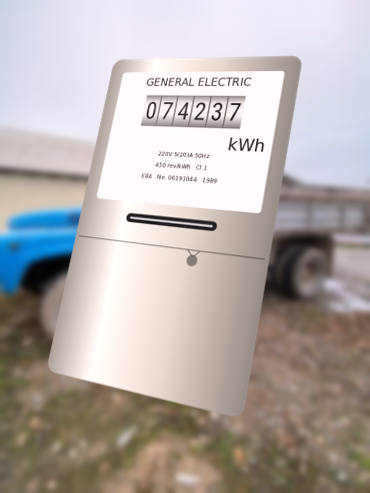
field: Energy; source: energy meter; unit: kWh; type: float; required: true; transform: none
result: 74237 kWh
